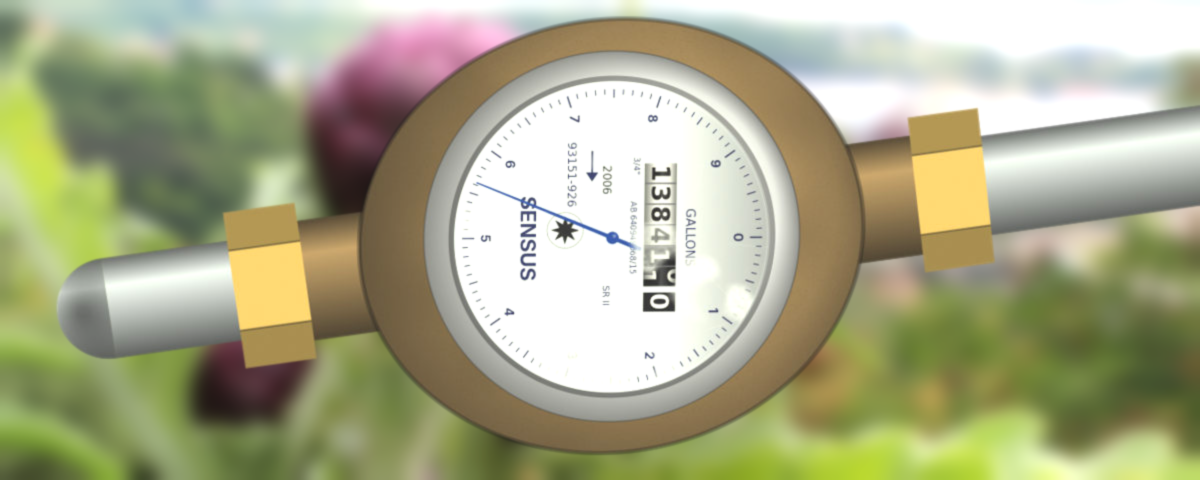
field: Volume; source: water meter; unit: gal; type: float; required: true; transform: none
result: 1384105.6 gal
